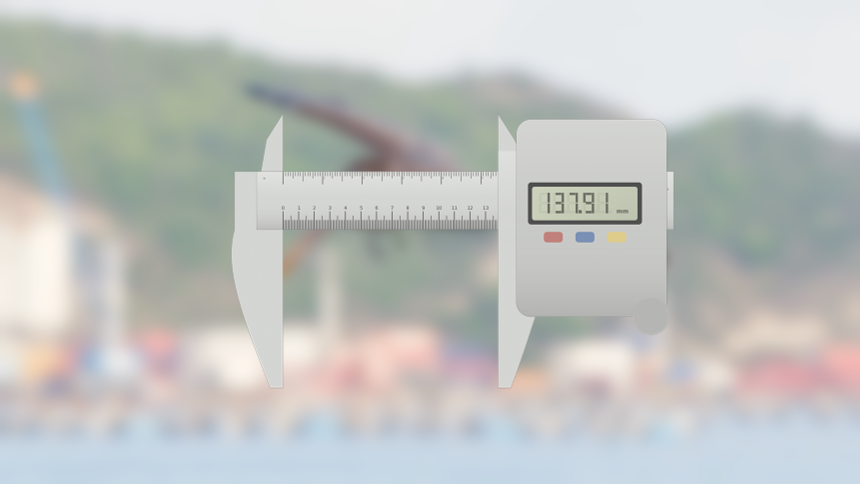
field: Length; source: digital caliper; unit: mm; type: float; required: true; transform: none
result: 137.91 mm
